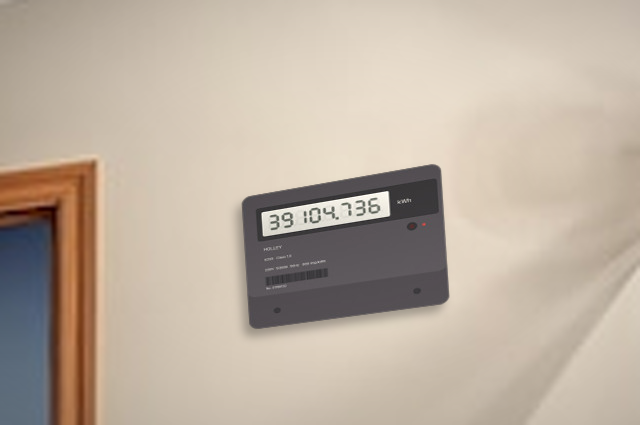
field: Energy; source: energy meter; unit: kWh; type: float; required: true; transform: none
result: 39104.736 kWh
